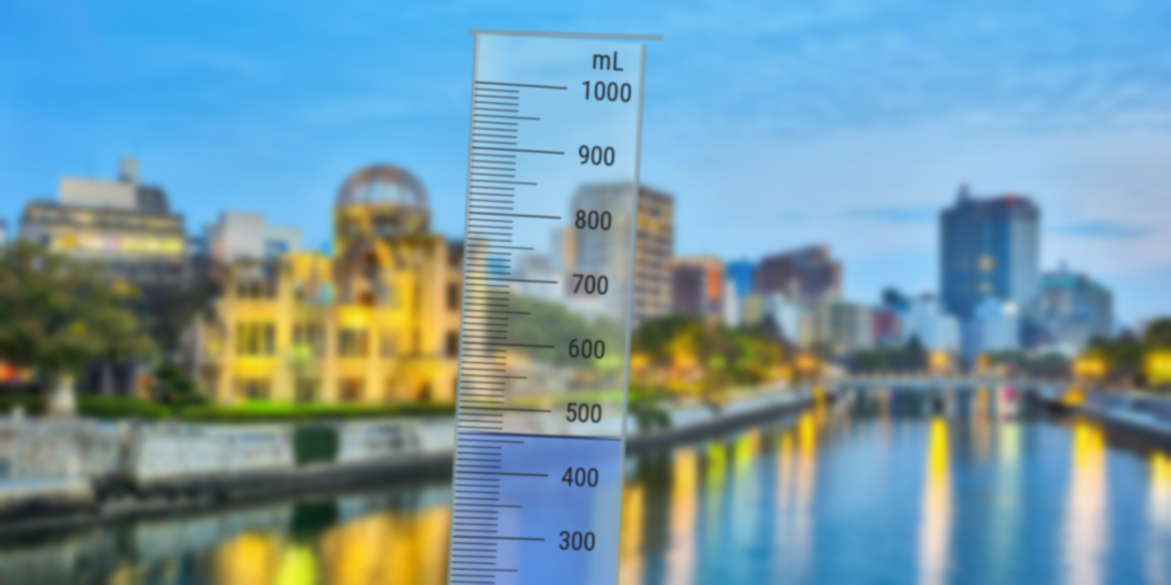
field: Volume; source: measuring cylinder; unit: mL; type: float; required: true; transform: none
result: 460 mL
